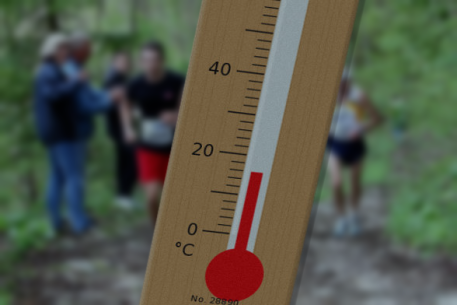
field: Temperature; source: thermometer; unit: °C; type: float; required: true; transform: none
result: 16 °C
